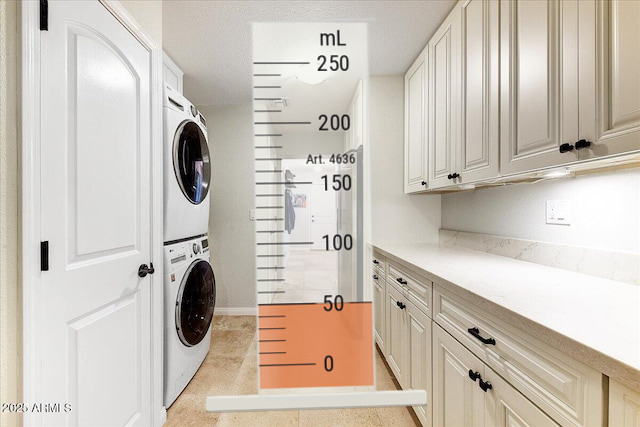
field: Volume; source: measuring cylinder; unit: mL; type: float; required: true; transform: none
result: 50 mL
